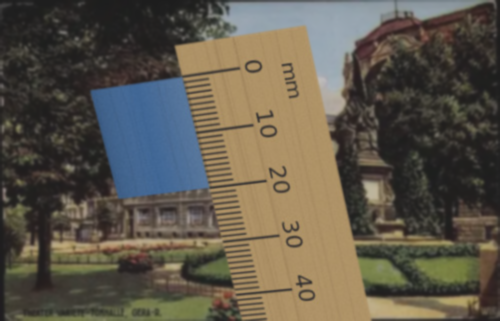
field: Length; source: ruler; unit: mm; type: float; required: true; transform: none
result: 20 mm
